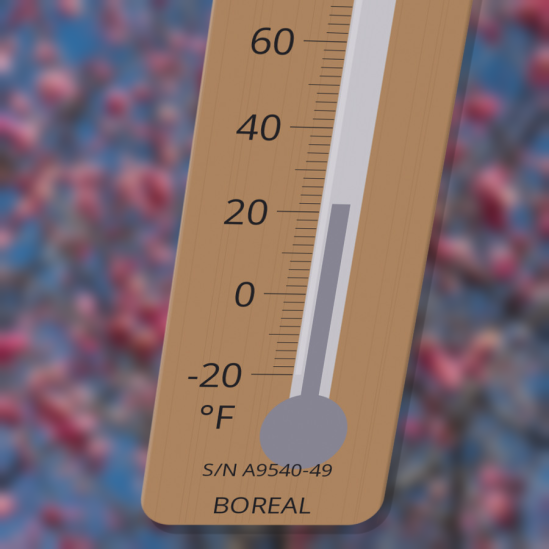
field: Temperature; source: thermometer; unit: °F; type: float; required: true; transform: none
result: 22 °F
